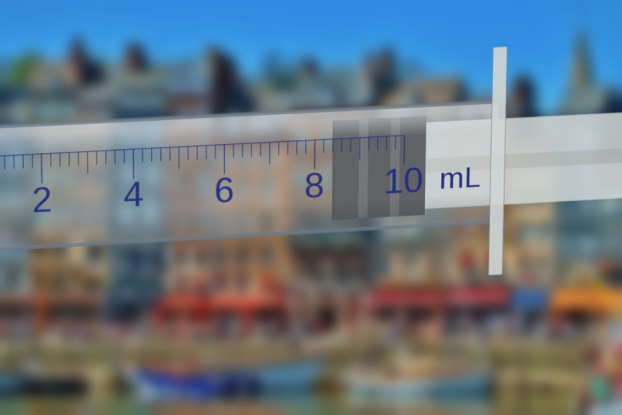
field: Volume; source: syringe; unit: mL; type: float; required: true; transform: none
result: 8.4 mL
